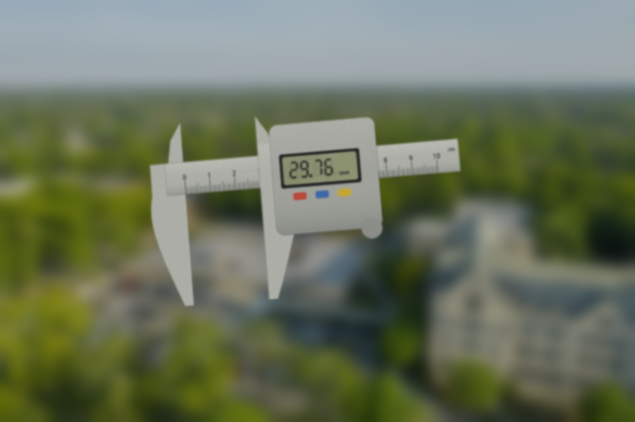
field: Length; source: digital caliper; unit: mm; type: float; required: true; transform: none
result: 29.76 mm
